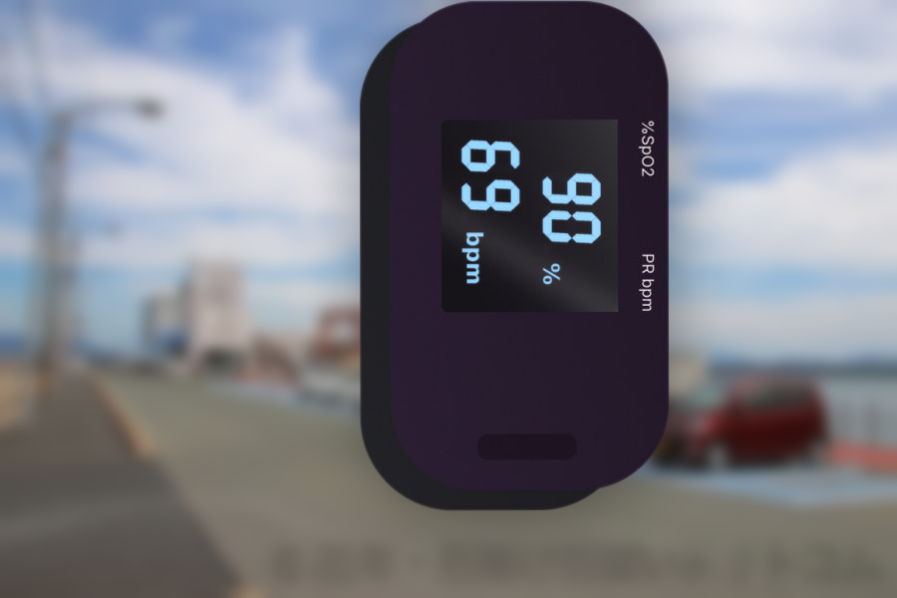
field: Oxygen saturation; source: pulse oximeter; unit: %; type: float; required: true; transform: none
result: 90 %
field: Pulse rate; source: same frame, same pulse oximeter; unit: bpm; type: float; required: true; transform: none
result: 69 bpm
